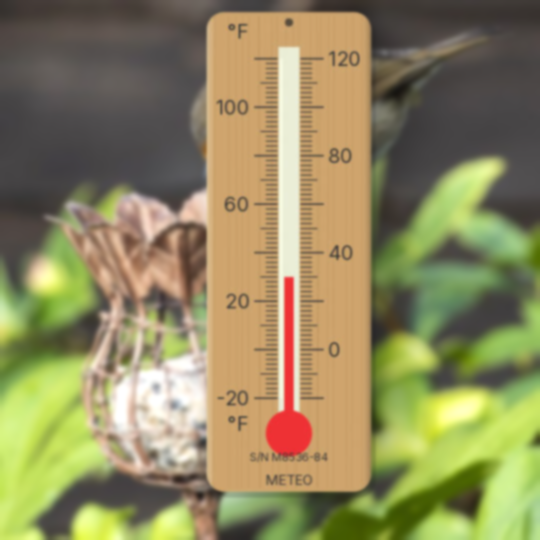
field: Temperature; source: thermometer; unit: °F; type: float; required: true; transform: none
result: 30 °F
